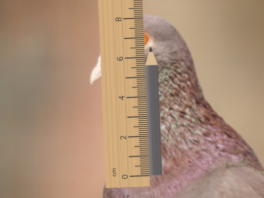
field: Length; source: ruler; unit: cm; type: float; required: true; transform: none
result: 6.5 cm
